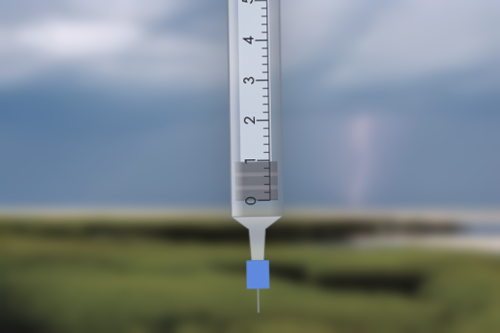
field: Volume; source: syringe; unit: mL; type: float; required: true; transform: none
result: 0 mL
